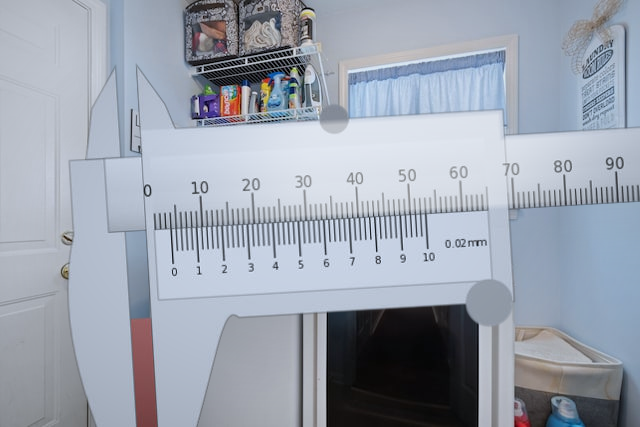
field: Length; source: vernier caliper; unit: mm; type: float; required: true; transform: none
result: 4.0 mm
